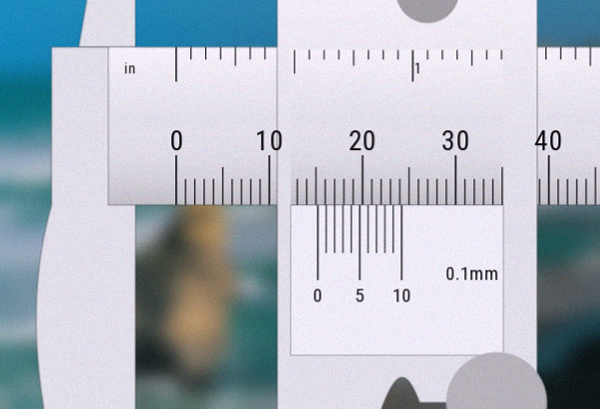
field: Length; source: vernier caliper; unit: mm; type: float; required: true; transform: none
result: 15.2 mm
